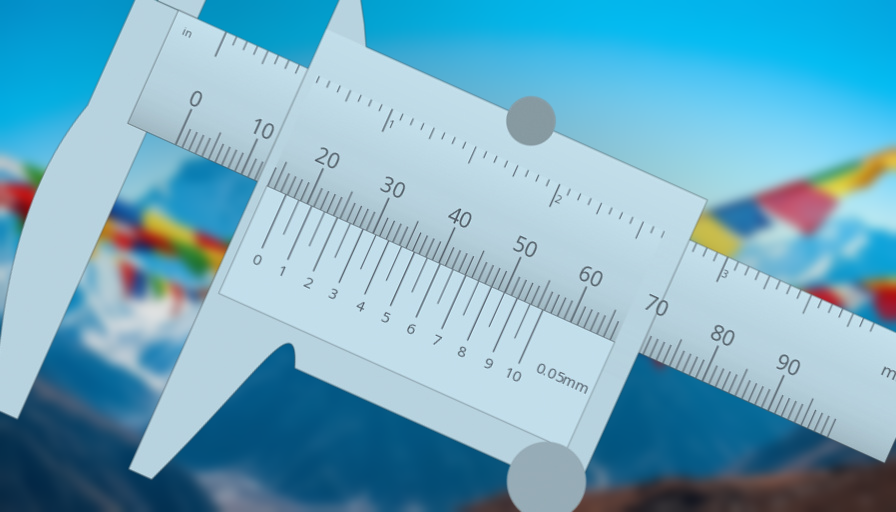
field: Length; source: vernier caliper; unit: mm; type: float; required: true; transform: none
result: 16.8 mm
